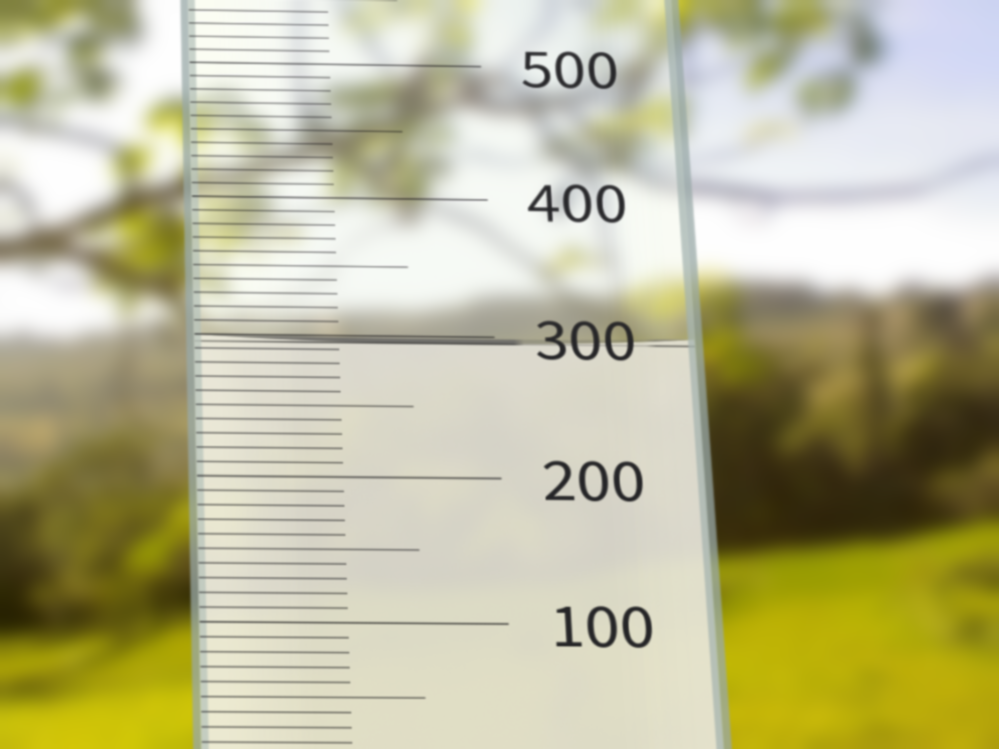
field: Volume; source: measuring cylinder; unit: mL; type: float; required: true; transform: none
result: 295 mL
